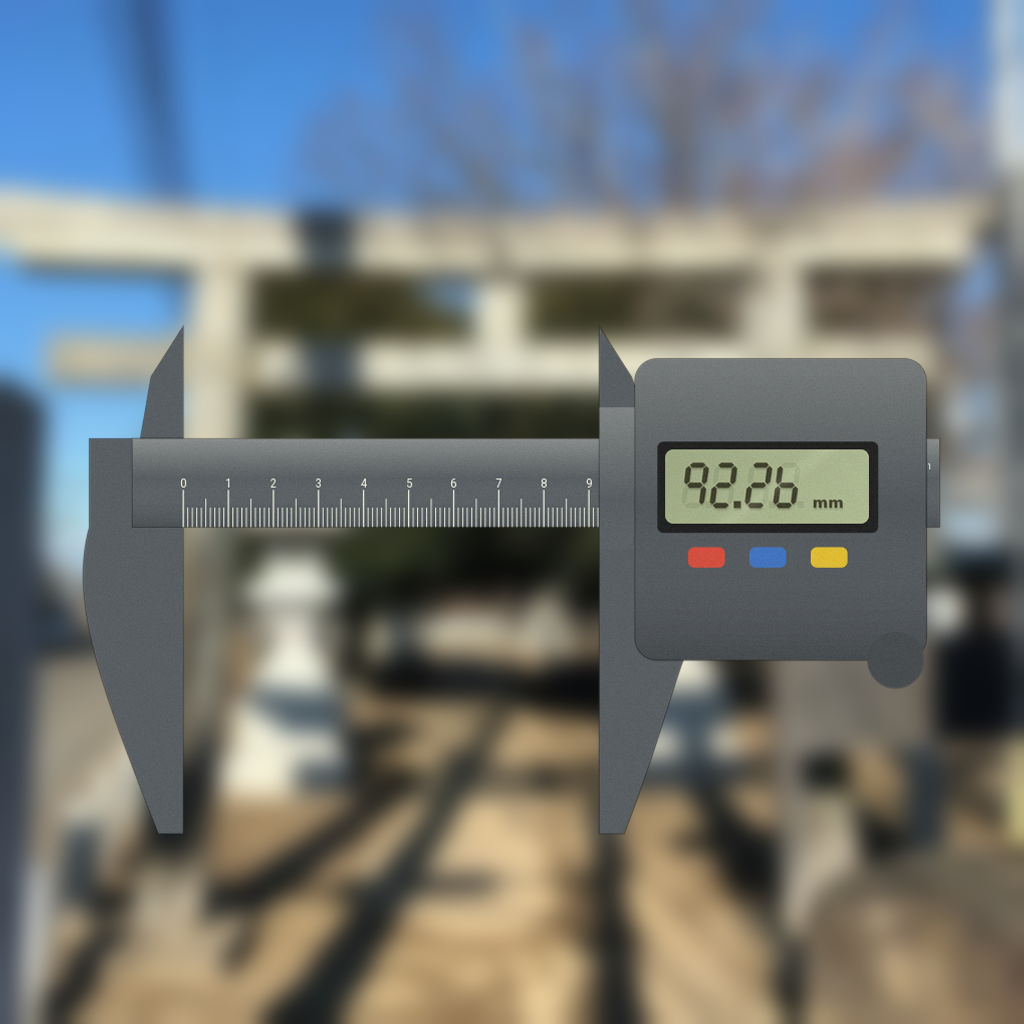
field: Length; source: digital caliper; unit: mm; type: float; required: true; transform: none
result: 92.26 mm
